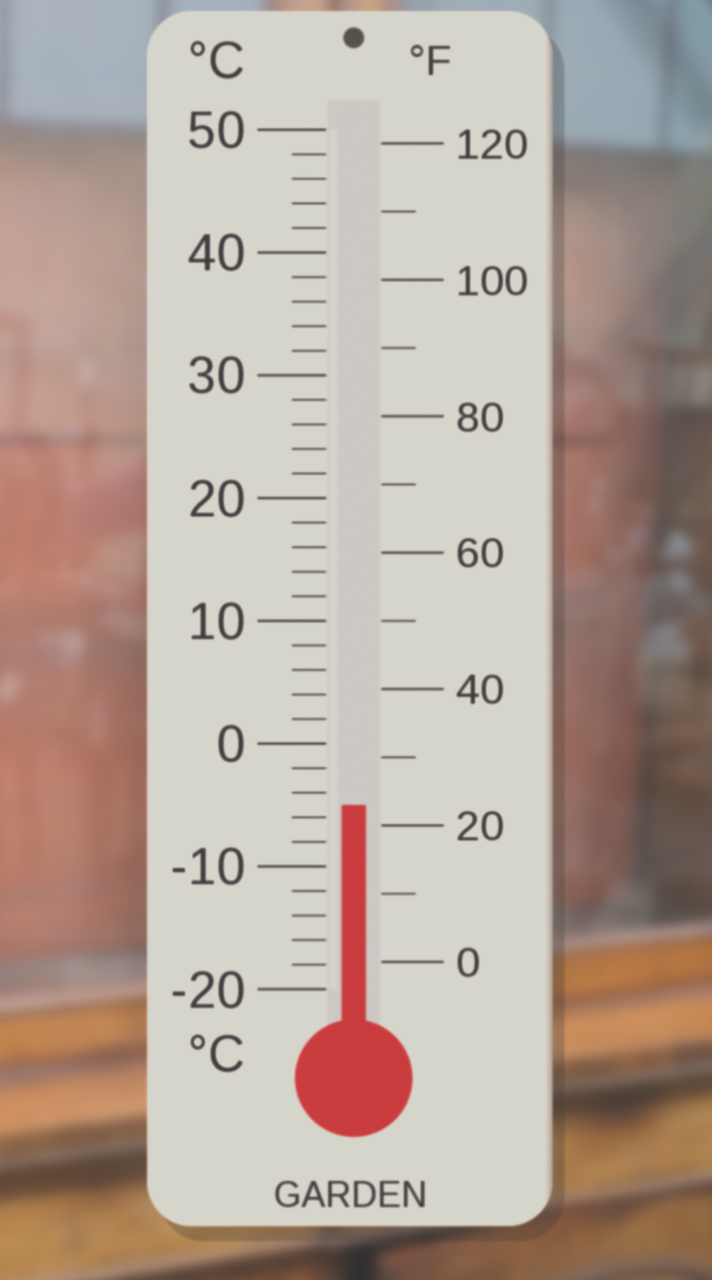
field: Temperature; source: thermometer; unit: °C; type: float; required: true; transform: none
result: -5 °C
